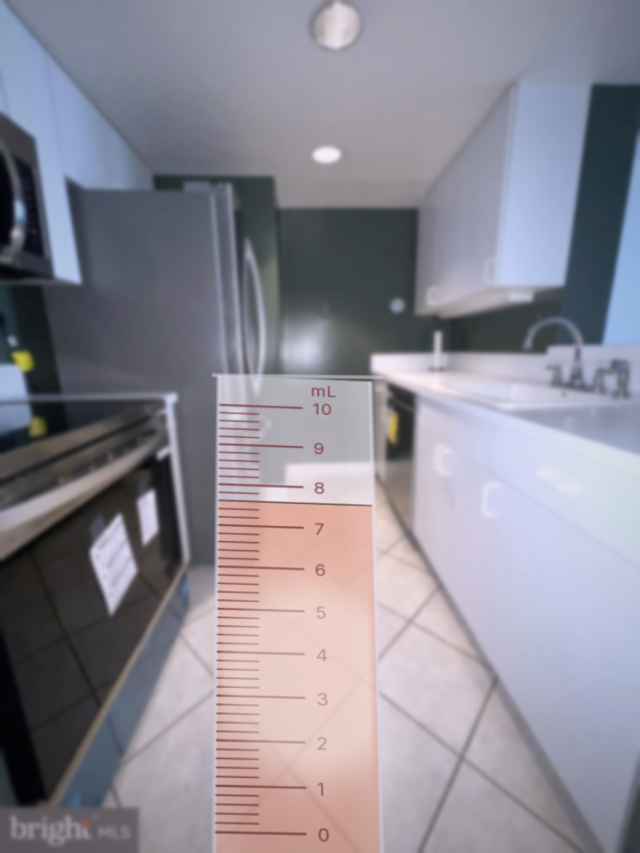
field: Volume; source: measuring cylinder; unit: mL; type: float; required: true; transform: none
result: 7.6 mL
